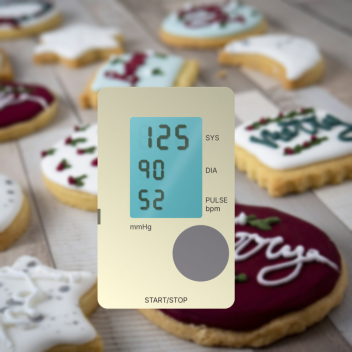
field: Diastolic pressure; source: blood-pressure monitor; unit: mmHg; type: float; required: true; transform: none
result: 90 mmHg
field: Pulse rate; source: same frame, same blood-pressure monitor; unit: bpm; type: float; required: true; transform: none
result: 52 bpm
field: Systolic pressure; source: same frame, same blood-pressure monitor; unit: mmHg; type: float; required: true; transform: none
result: 125 mmHg
